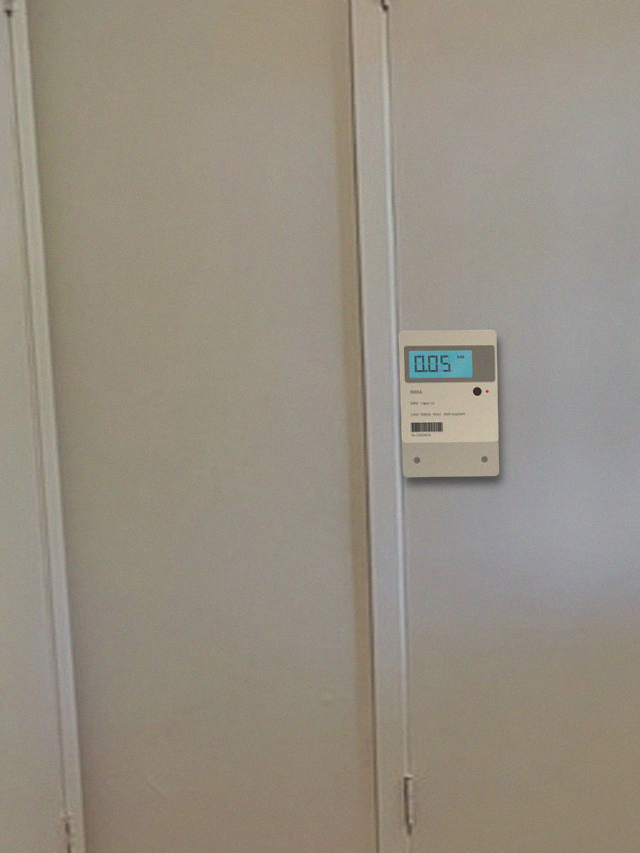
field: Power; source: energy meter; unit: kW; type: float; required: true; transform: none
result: 0.05 kW
